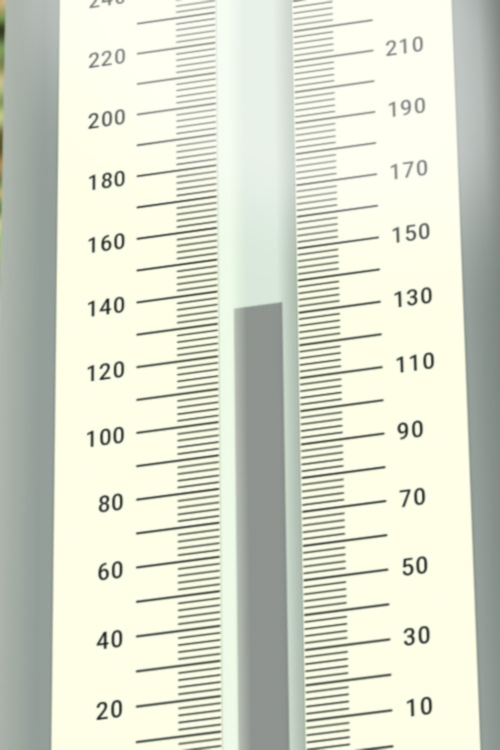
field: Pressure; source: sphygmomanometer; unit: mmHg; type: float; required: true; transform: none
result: 134 mmHg
